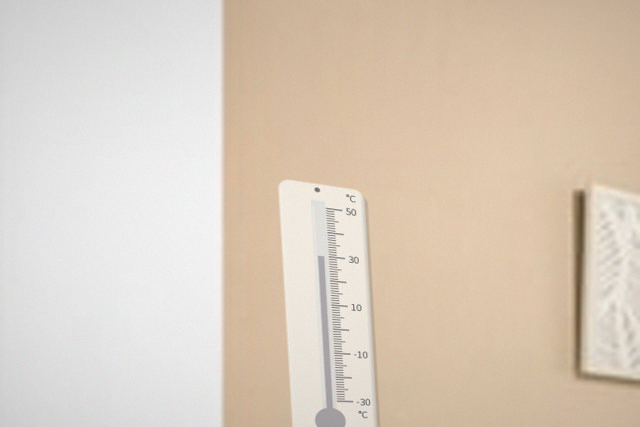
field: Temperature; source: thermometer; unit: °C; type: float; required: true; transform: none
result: 30 °C
